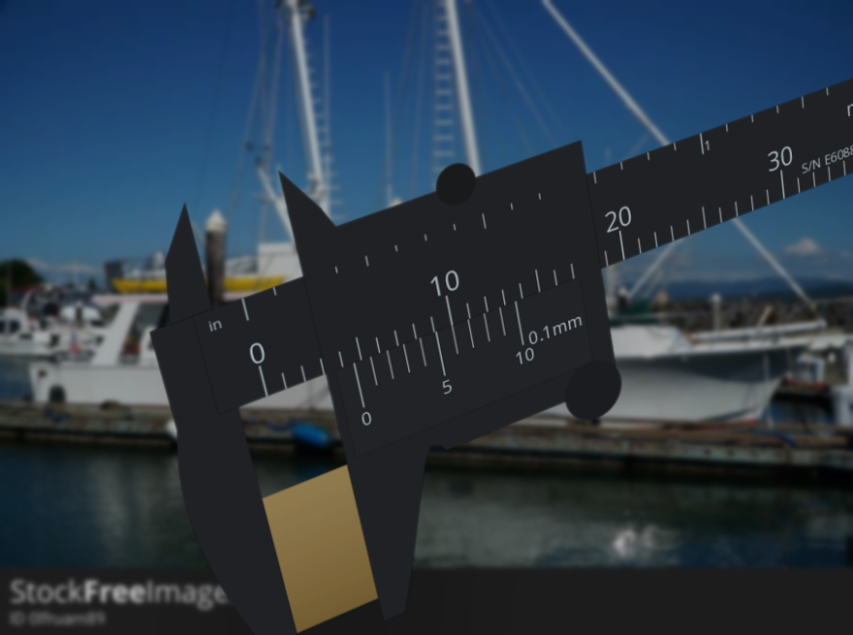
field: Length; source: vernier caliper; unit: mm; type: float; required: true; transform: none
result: 4.6 mm
